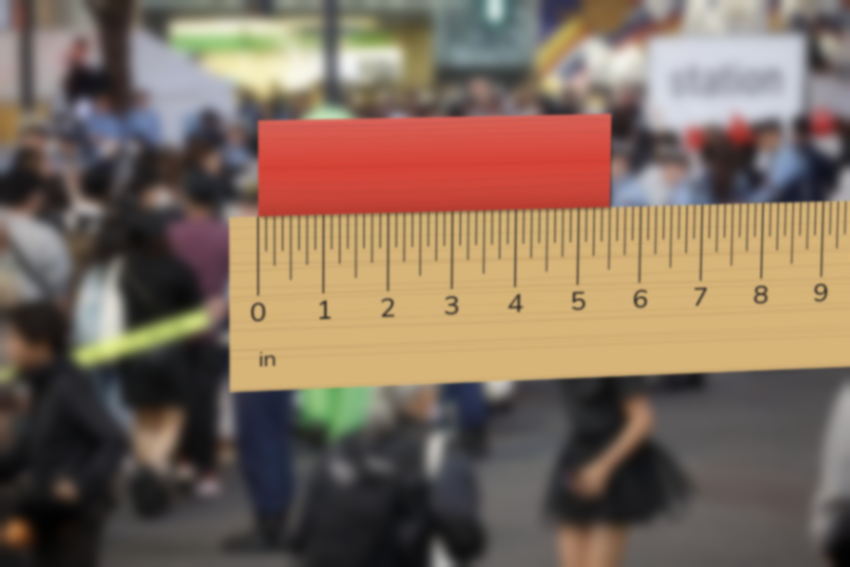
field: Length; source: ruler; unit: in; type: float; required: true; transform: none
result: 5.5 in
